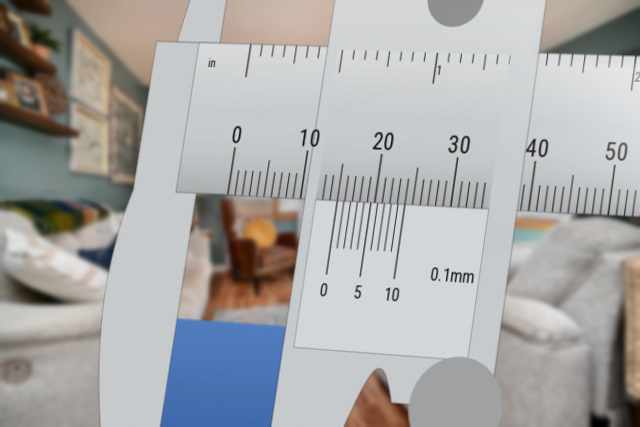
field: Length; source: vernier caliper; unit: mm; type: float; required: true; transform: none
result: 15.0 mm
